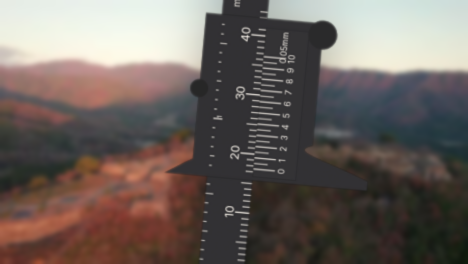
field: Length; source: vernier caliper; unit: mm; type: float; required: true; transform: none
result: 17.5 mm
